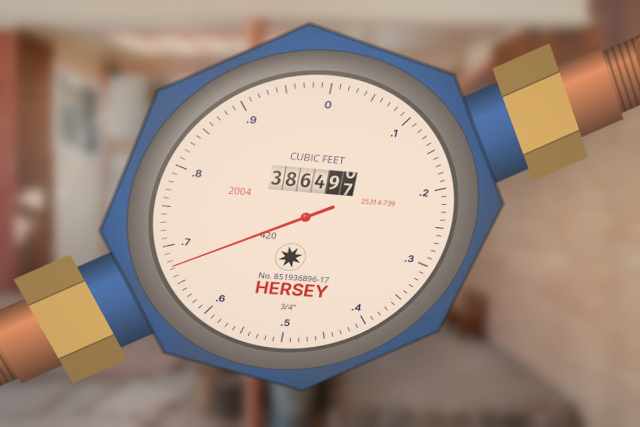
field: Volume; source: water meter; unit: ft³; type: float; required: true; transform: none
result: 386496.67 ft³
